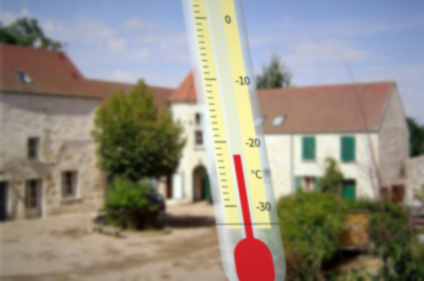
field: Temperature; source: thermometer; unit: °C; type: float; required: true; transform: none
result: -22 °C
